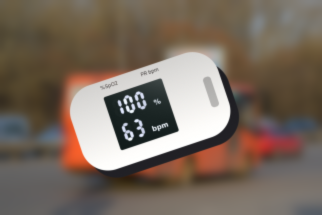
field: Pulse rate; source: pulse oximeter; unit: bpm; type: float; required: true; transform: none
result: 63 bpm
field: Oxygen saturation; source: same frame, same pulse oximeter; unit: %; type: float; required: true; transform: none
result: 100 %
